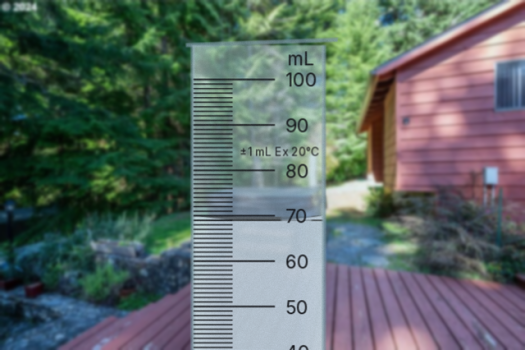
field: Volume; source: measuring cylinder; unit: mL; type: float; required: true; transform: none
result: 69 mL
